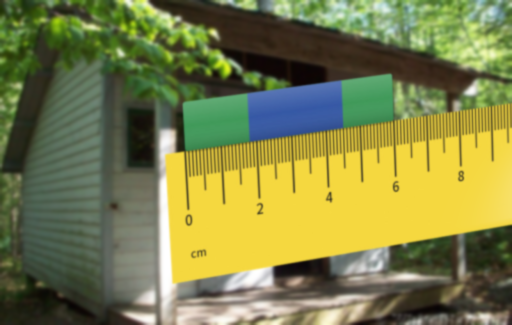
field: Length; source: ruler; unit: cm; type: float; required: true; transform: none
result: 6 cm
